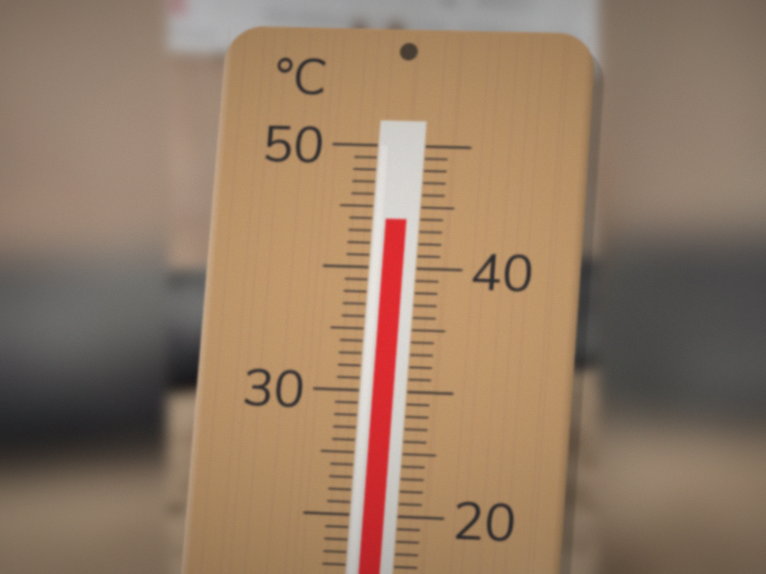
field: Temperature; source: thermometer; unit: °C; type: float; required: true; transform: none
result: 44 °C
